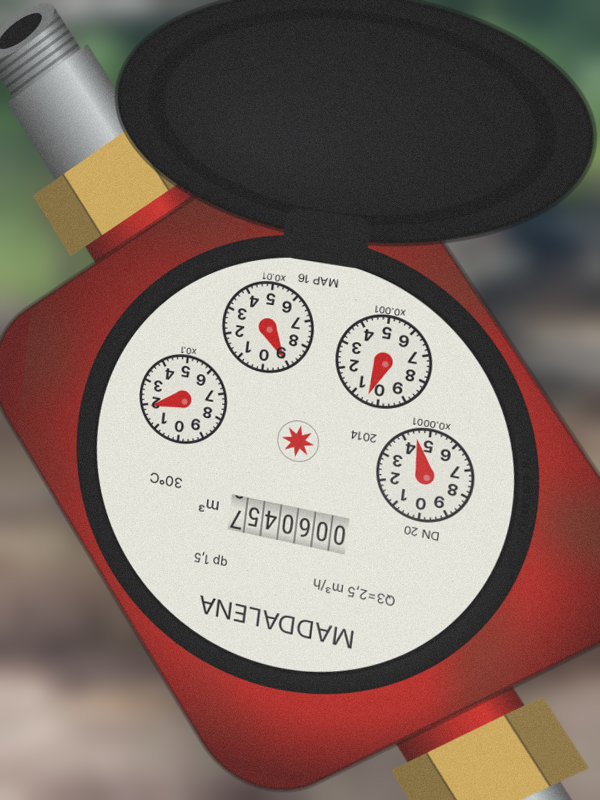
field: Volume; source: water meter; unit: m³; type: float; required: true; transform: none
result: 60457.1904 m³
